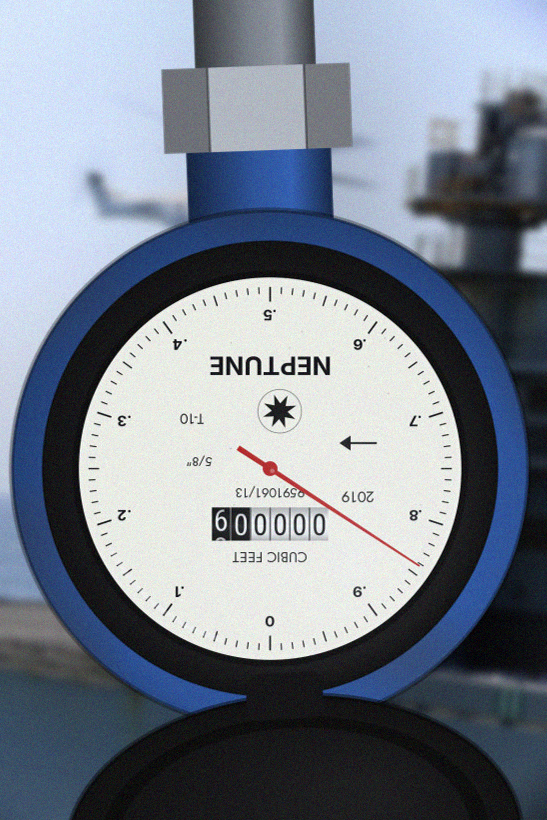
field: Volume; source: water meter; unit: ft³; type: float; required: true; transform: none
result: 8.84 ft³
